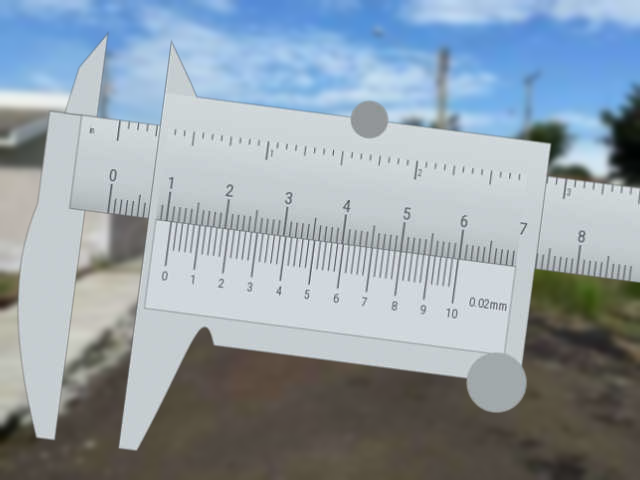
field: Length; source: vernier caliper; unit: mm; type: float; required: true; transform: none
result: 10.8 mm
